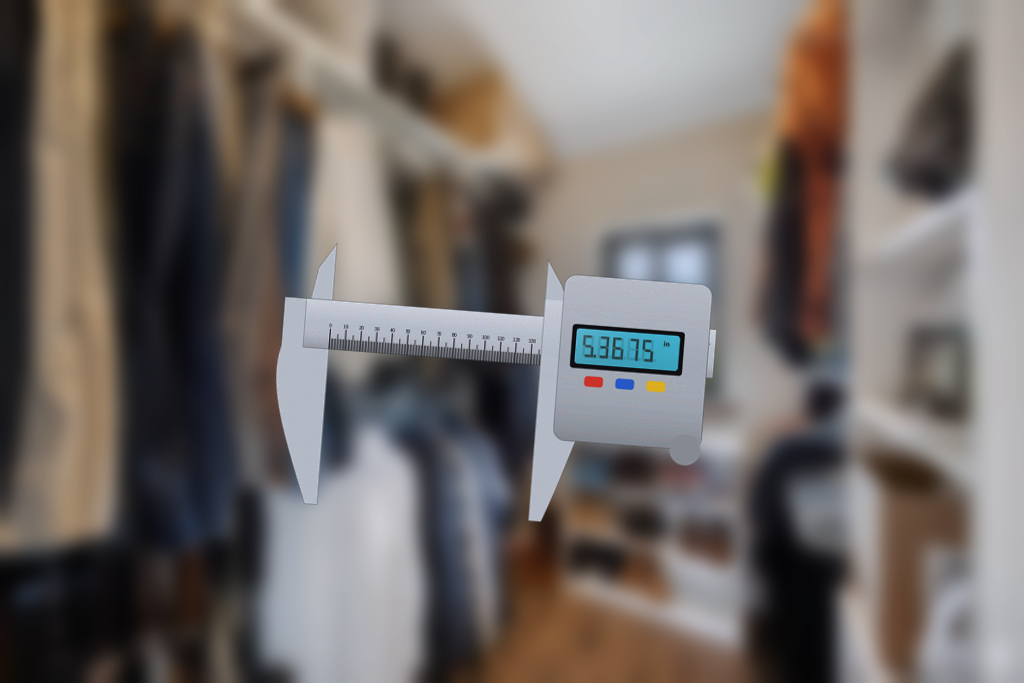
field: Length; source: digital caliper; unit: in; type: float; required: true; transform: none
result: 5.3675 in
